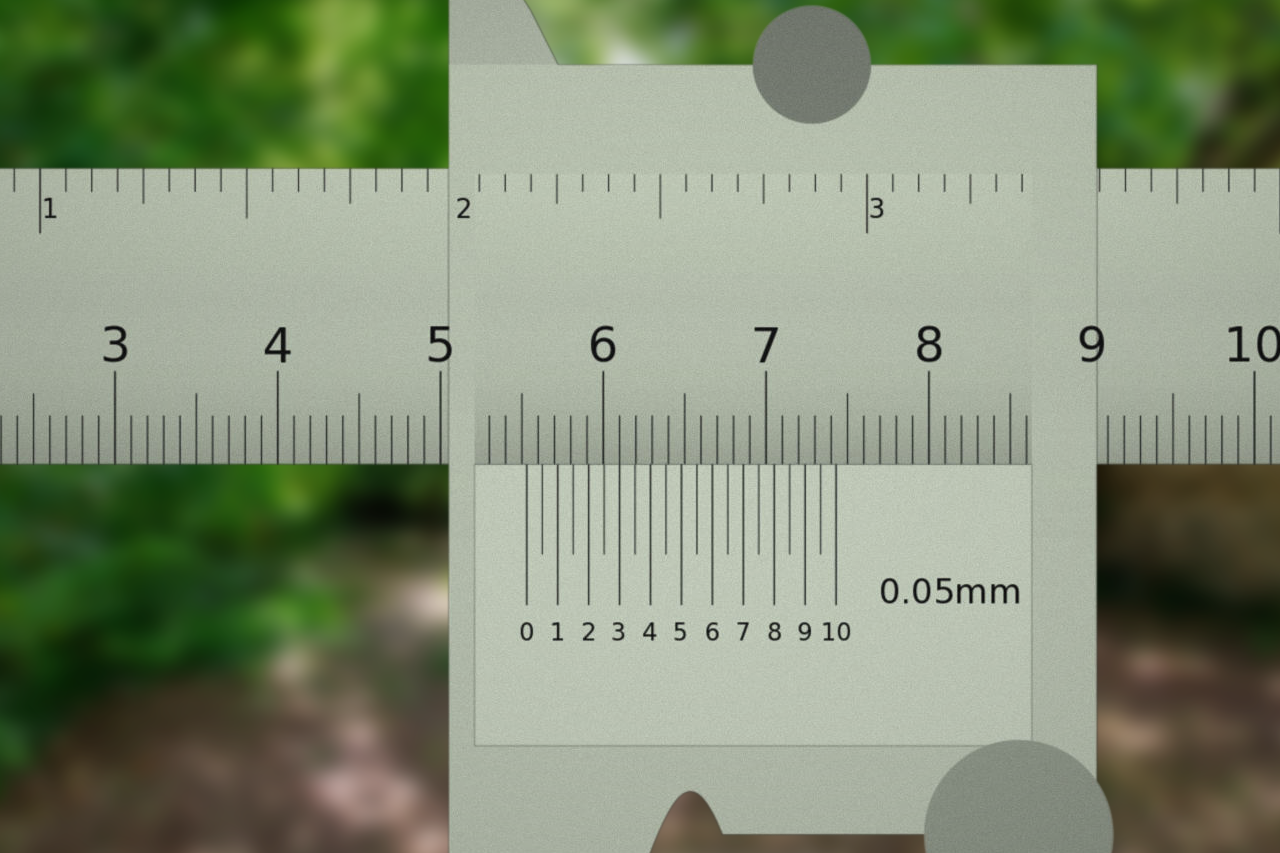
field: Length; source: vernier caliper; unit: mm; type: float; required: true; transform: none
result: 55.3 mm
